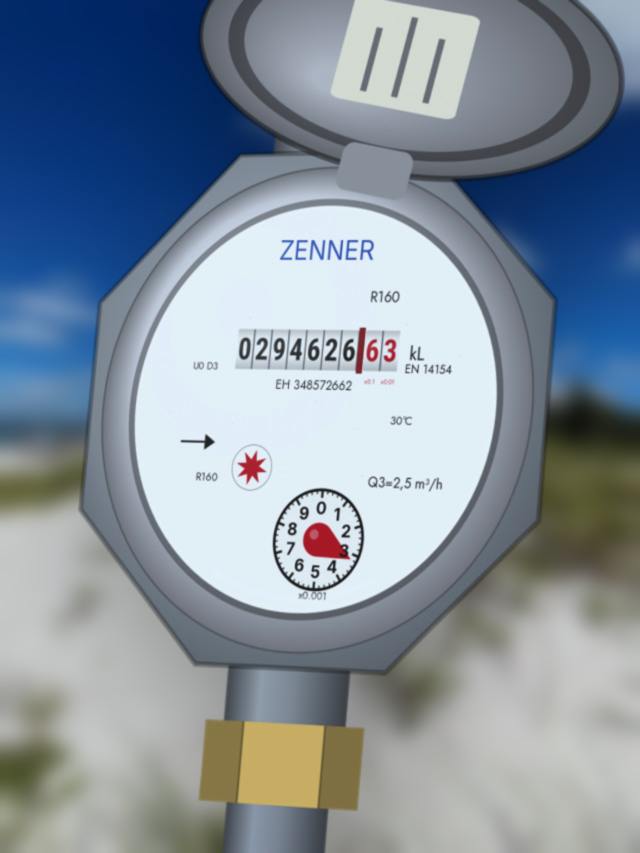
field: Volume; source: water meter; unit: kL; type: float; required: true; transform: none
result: 294626.633 kL
